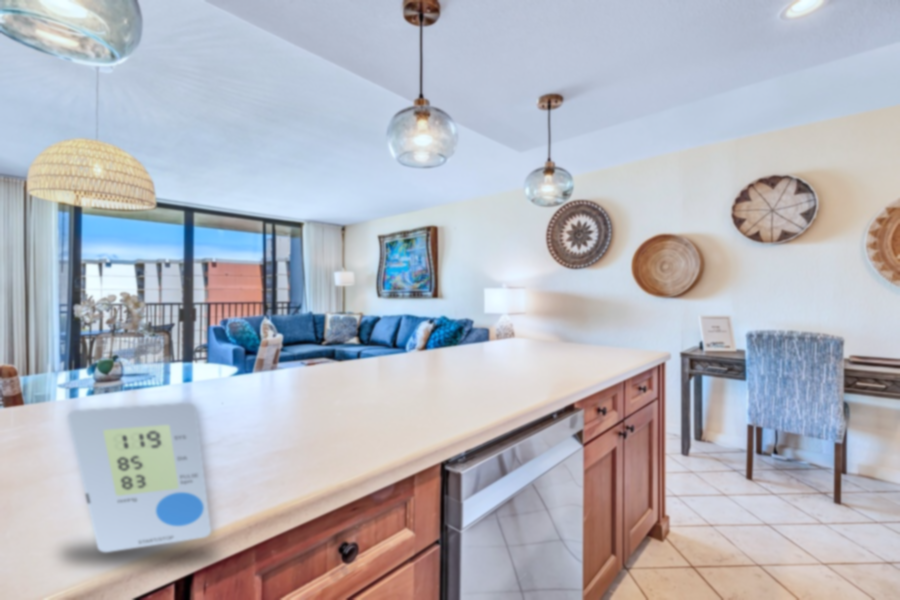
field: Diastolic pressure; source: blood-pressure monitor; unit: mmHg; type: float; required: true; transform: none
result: 85 mmHg
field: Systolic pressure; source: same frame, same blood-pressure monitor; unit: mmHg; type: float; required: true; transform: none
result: 119 mmHg
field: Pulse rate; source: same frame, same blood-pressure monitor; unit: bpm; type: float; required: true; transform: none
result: 83 bpm
